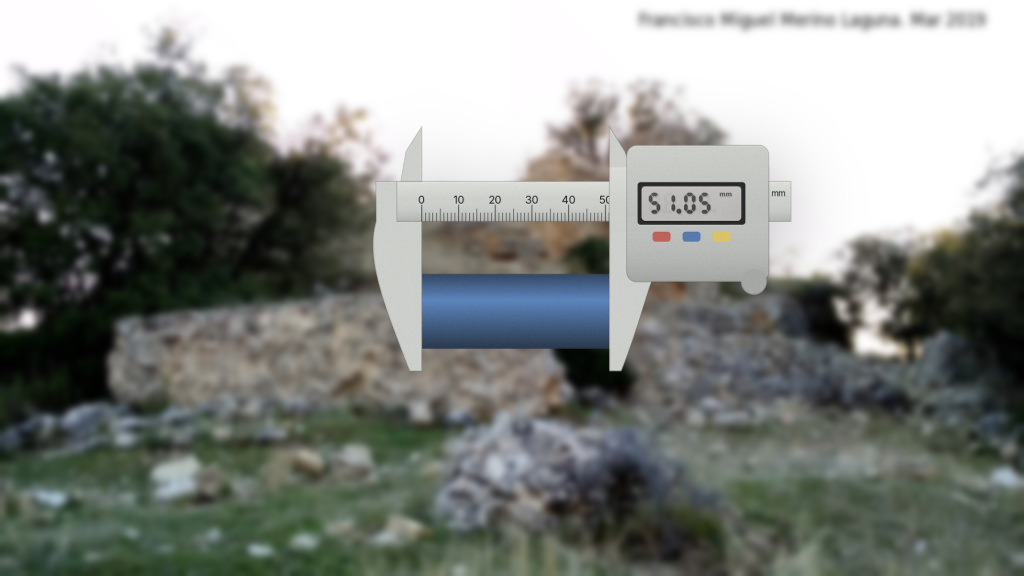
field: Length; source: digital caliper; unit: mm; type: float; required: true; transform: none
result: 51.05 mm
